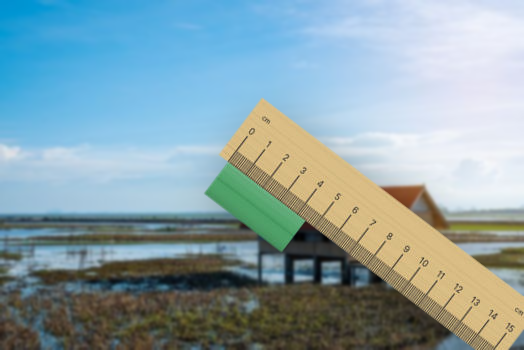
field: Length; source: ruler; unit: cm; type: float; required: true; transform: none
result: 4.5 cm
